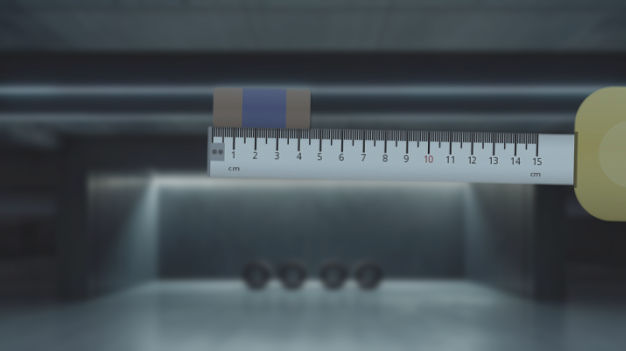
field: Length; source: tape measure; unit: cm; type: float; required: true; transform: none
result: 4.5 cm
